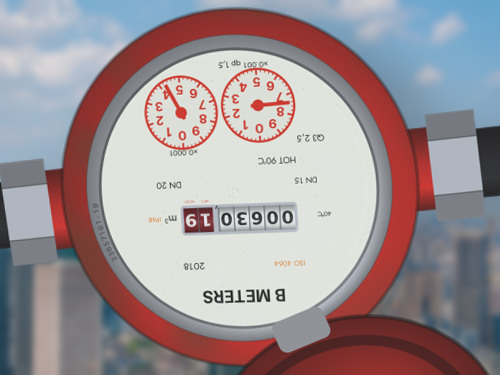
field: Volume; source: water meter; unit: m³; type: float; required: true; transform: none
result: 630.1974 m³
